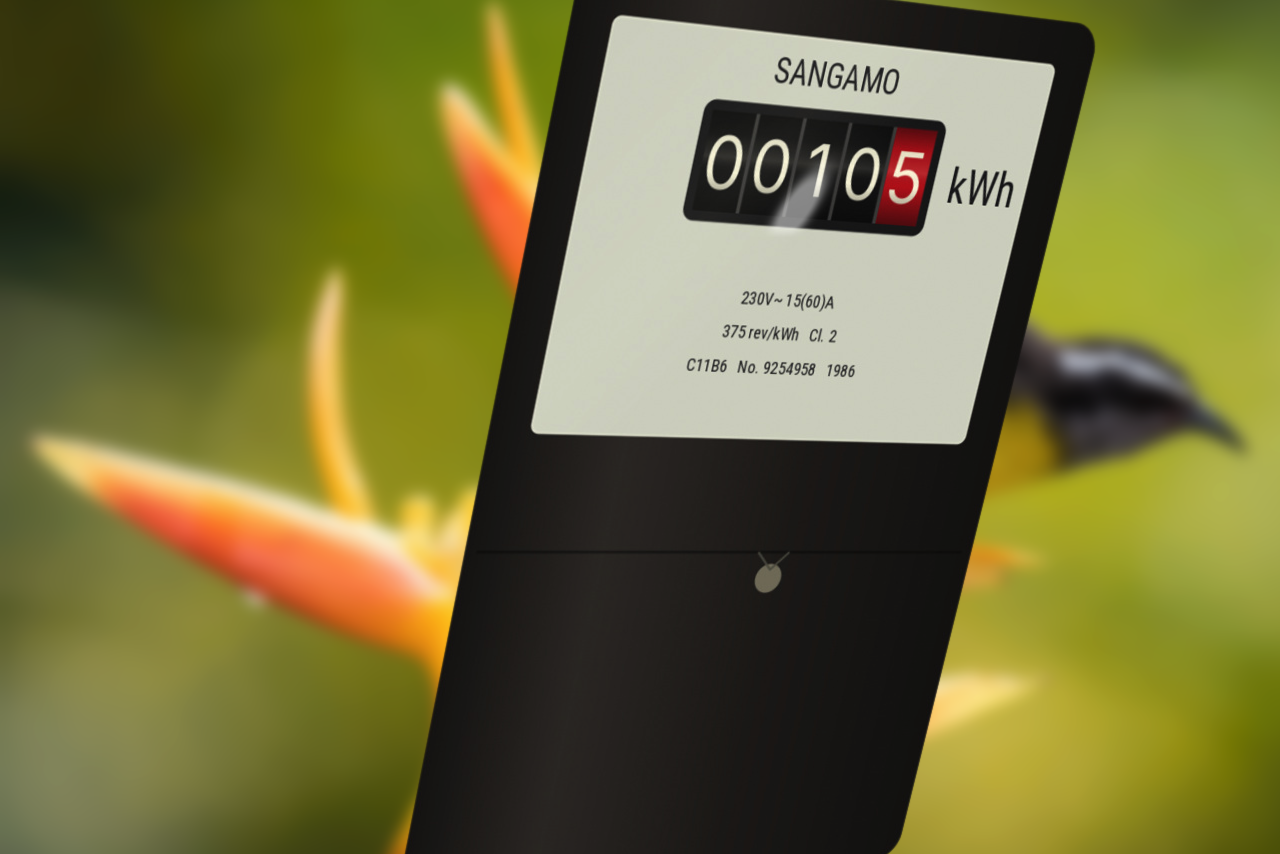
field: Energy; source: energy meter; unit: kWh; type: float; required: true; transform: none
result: 10.5 kWh
